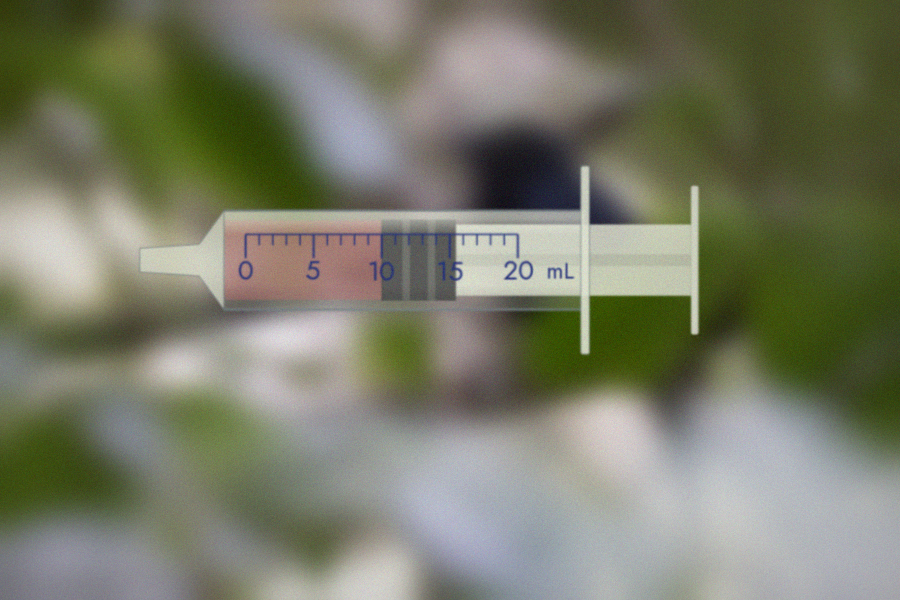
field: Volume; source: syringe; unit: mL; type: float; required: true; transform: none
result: 10 mL
